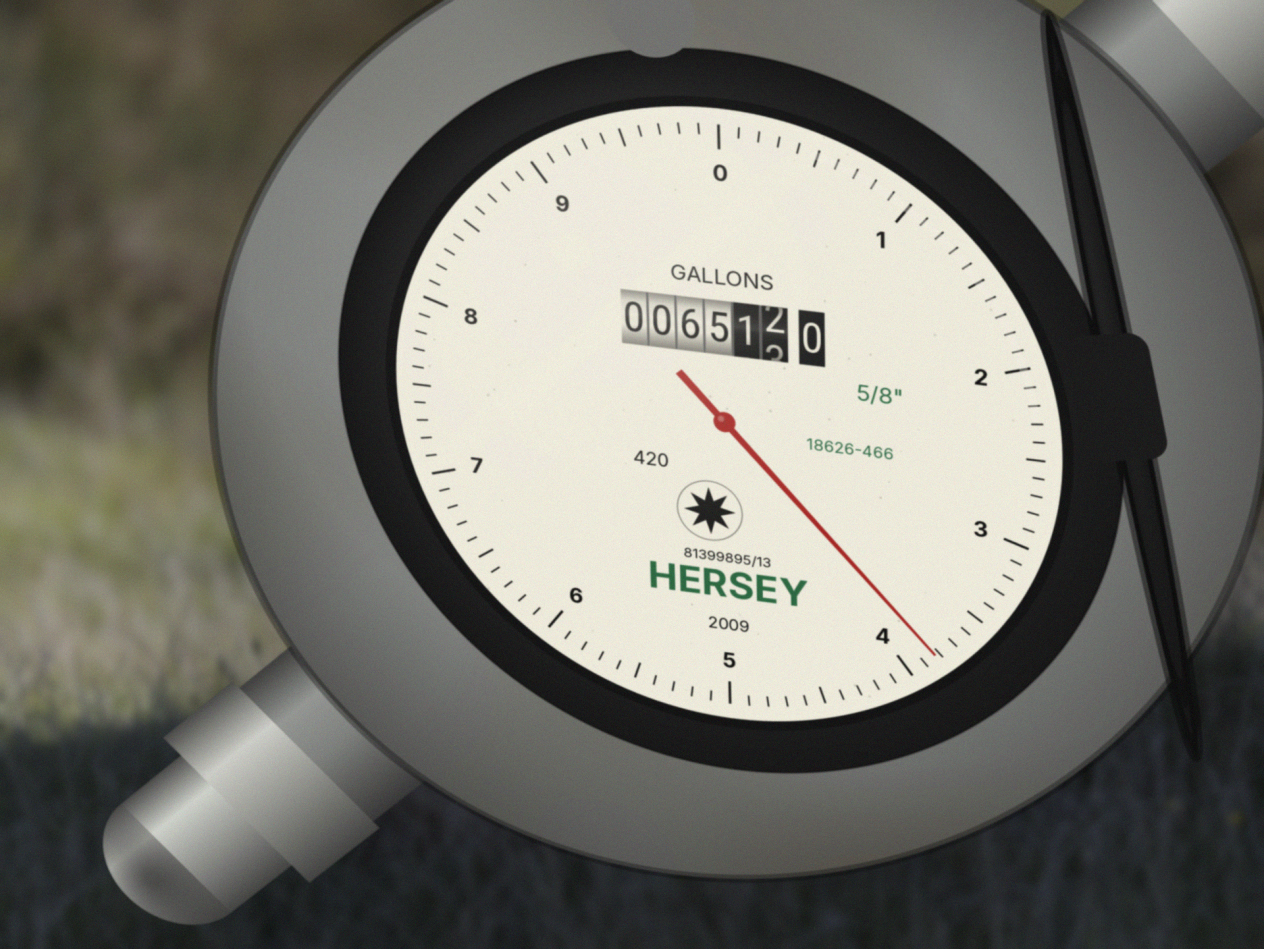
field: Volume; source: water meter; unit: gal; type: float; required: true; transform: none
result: 65123.8 gal
